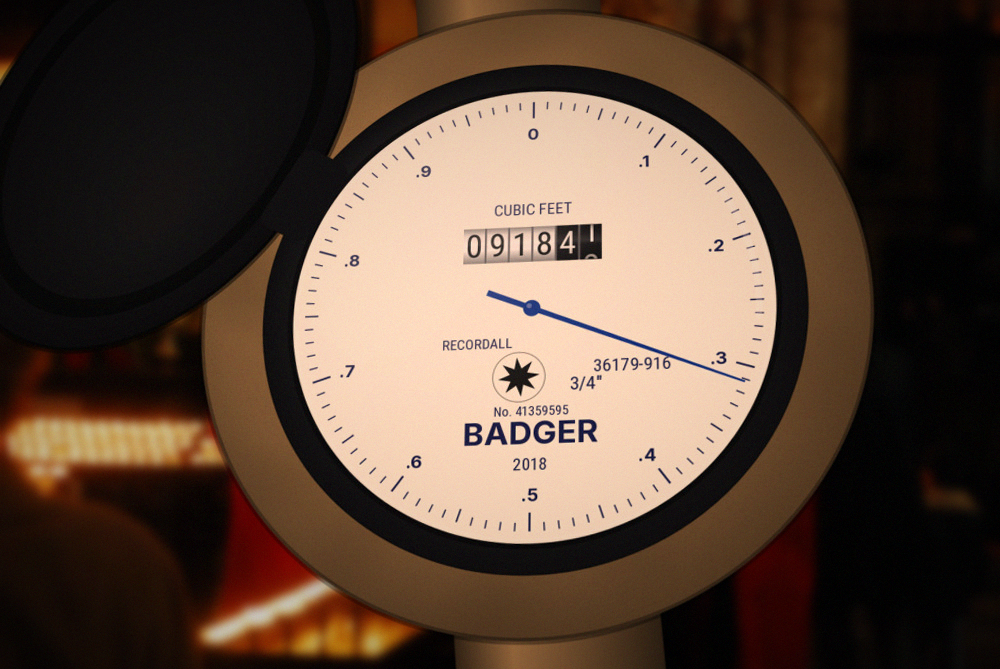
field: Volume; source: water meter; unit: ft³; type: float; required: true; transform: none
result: 91841.31 ft³
